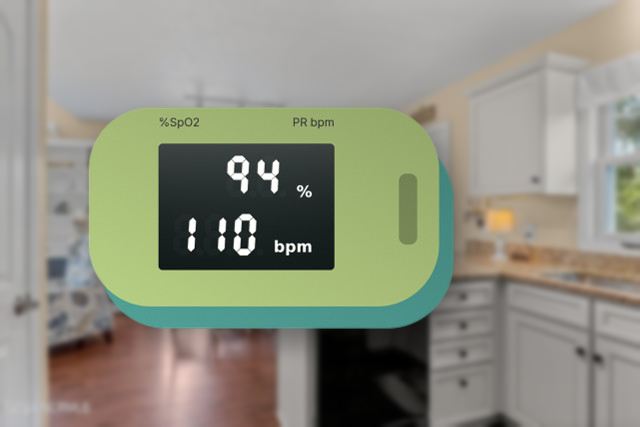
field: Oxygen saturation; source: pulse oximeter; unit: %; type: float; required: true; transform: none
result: 94 %
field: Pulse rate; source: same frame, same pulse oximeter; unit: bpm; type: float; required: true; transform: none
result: 110 bpm
